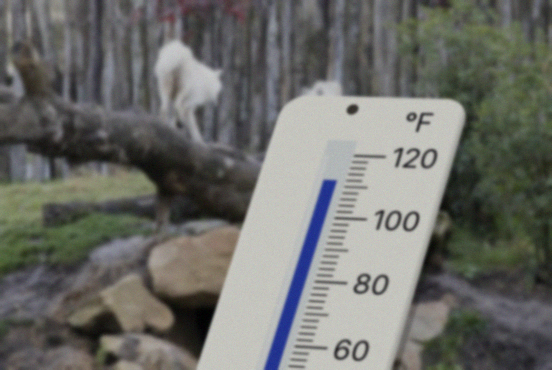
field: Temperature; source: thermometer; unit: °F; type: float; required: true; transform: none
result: 112 °F
